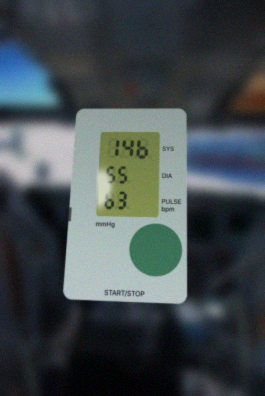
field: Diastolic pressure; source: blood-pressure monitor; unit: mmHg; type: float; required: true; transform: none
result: 55 mmHg
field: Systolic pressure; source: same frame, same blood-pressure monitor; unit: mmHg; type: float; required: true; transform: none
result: 146 mmHg
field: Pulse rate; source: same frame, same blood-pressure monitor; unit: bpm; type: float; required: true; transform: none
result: 63 bpm
